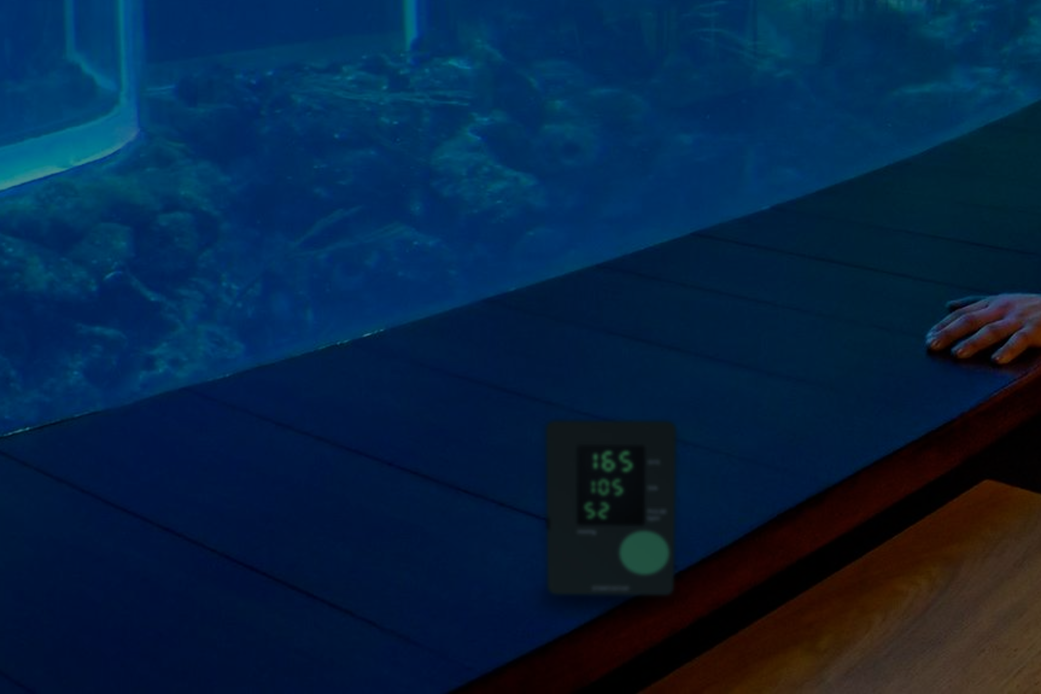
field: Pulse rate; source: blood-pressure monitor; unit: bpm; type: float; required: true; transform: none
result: 52 bpm
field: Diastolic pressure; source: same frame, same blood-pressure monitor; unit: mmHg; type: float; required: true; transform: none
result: 105 mmHg
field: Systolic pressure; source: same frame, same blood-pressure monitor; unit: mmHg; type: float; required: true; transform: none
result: 165 mmHg
